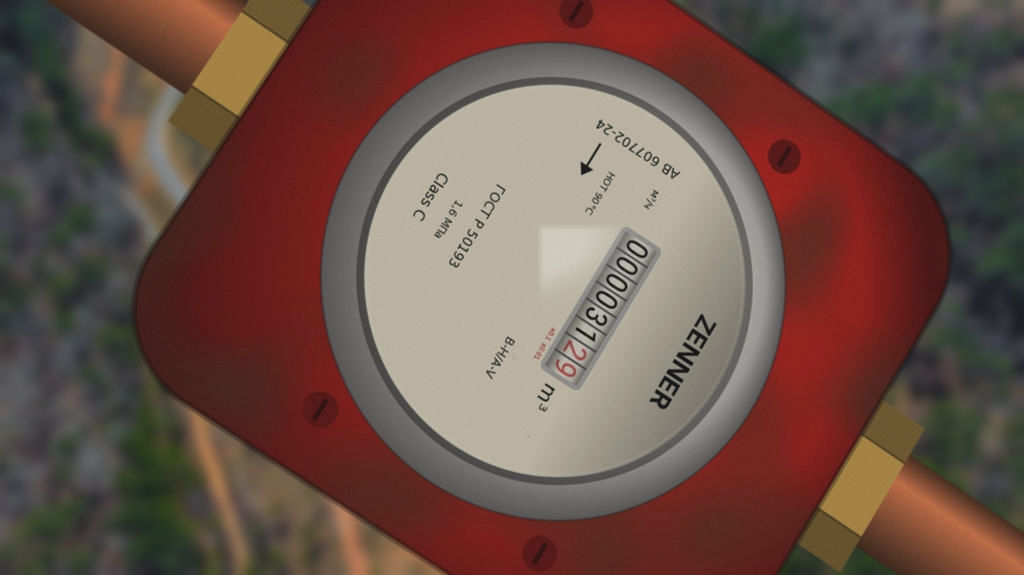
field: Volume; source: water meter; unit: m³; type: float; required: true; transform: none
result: 31.29 m³
